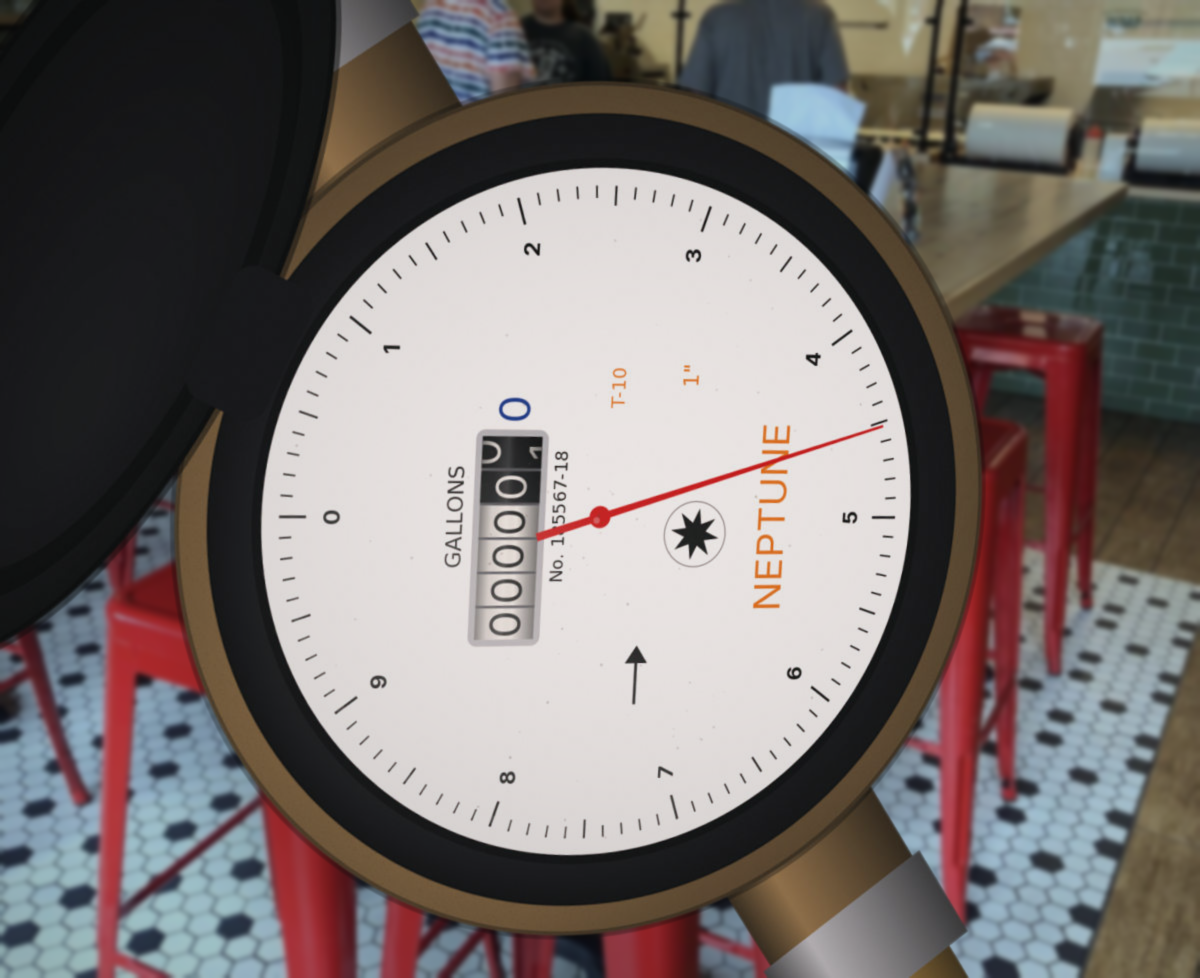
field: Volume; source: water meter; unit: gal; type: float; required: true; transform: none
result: 4.5 gal
